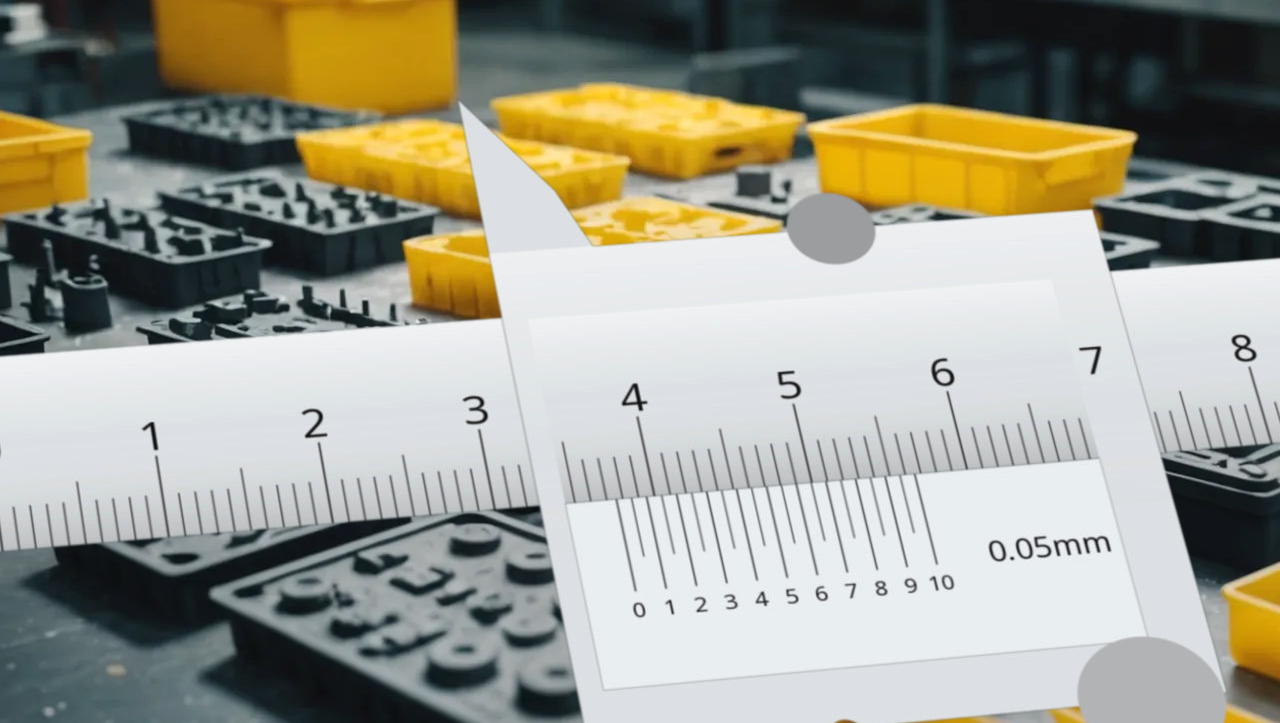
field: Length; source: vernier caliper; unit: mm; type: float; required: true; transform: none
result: 37.6 mm
